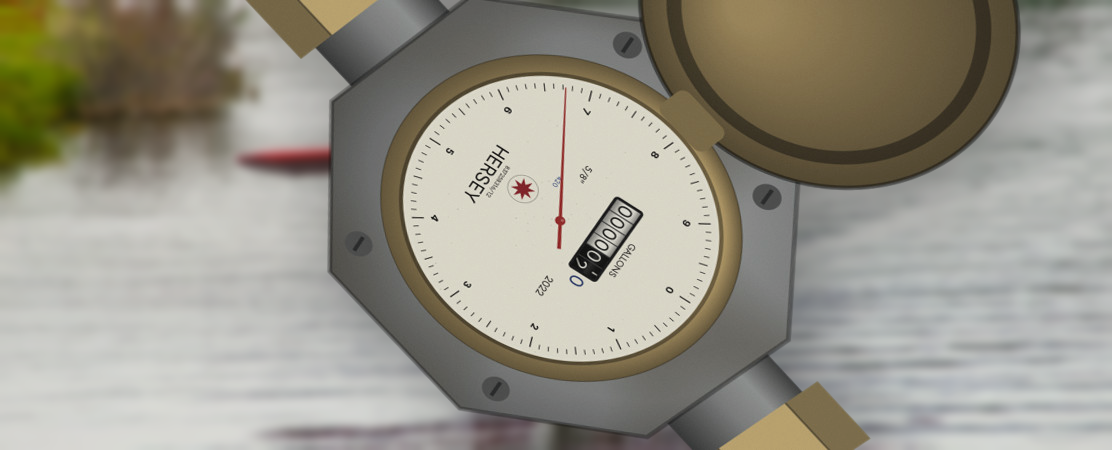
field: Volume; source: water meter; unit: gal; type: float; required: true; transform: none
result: 16.7 gal
